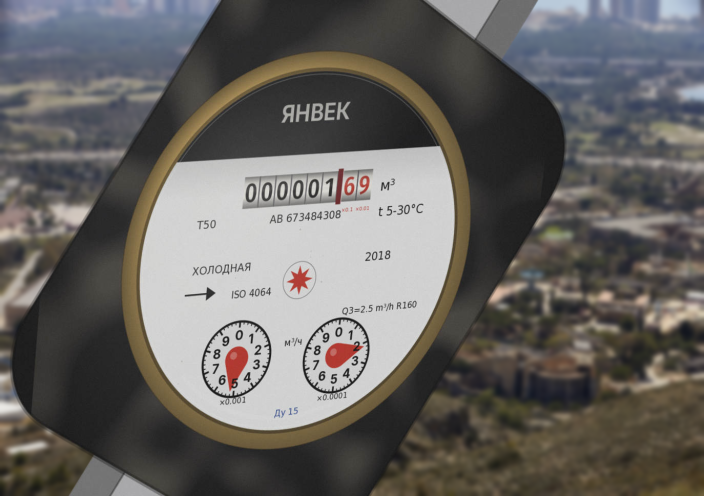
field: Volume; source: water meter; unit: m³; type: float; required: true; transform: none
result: 1.6952 m³
